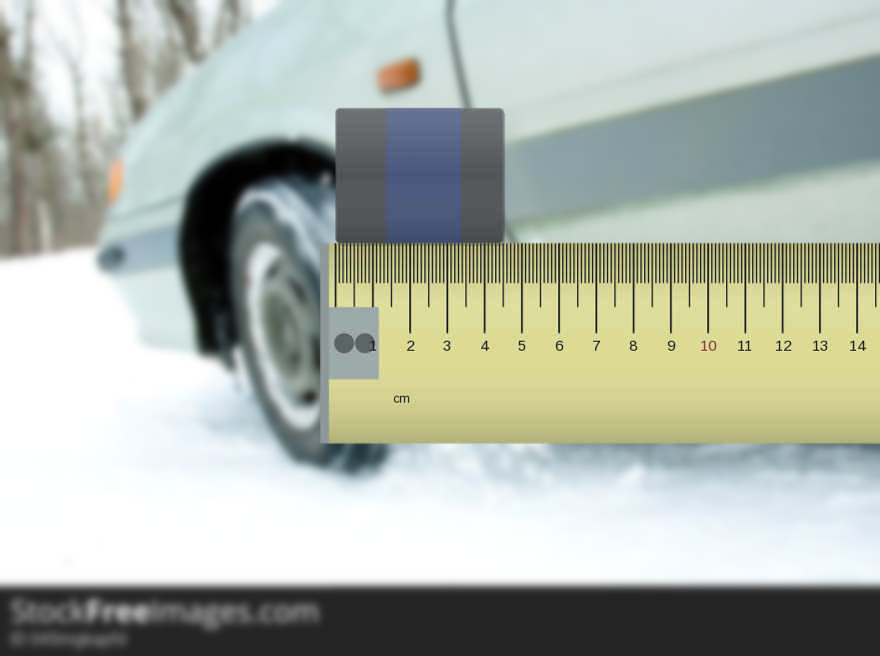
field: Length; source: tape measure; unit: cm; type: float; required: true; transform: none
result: 4.5 cm
